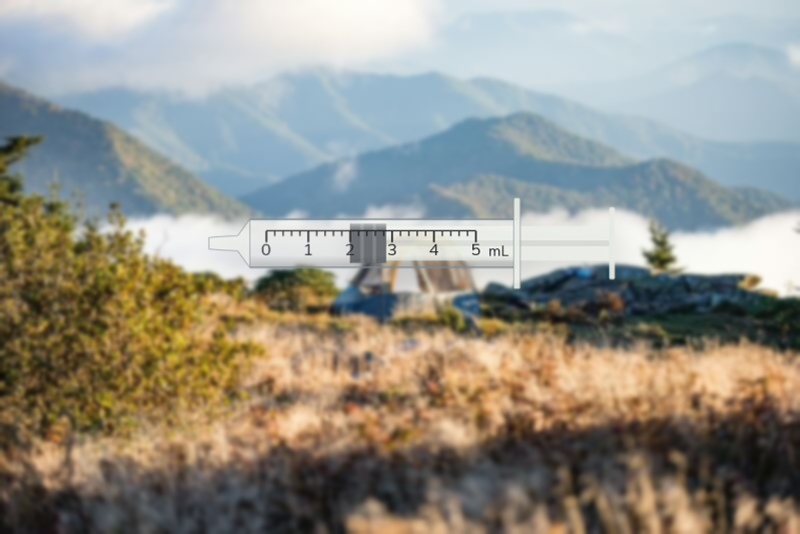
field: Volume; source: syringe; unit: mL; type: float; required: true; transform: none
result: 2 mL
